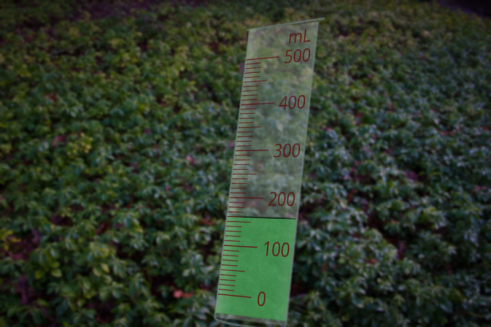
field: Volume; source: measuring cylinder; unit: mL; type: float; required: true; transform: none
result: 160 mL
